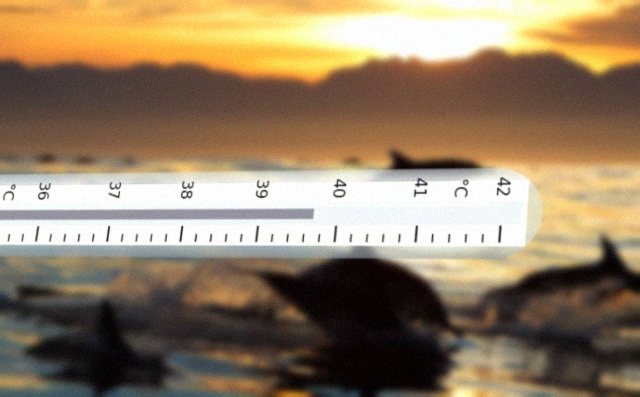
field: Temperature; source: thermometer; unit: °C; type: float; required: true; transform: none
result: 39.7 °C
